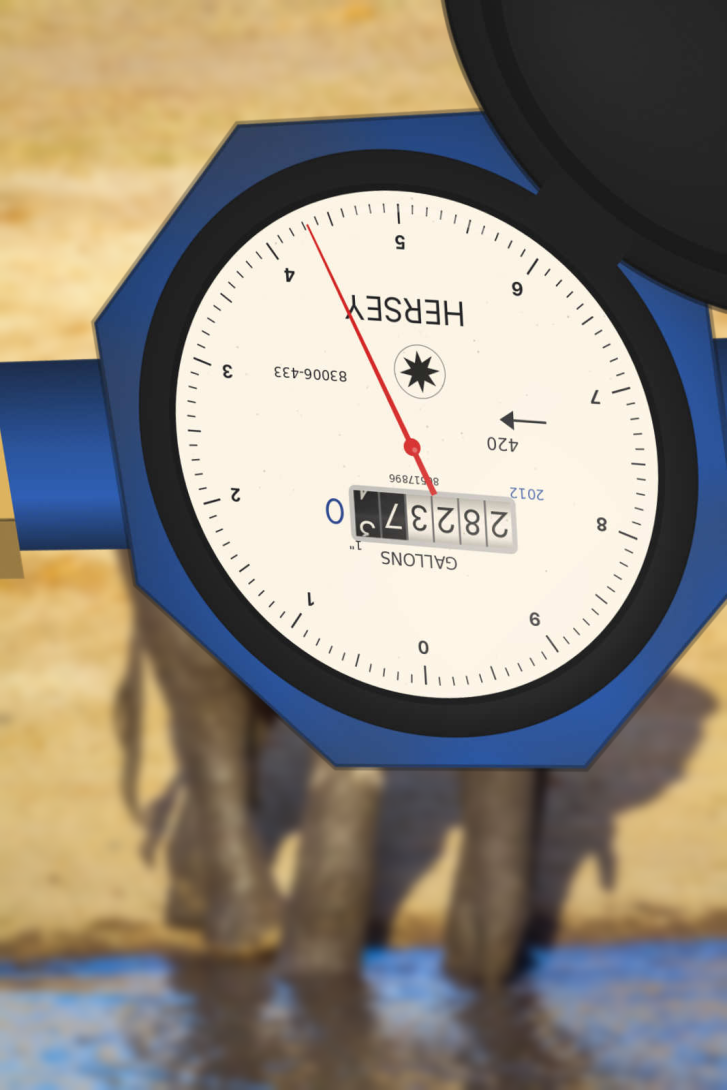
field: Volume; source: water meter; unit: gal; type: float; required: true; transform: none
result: 2823734.3 gal
